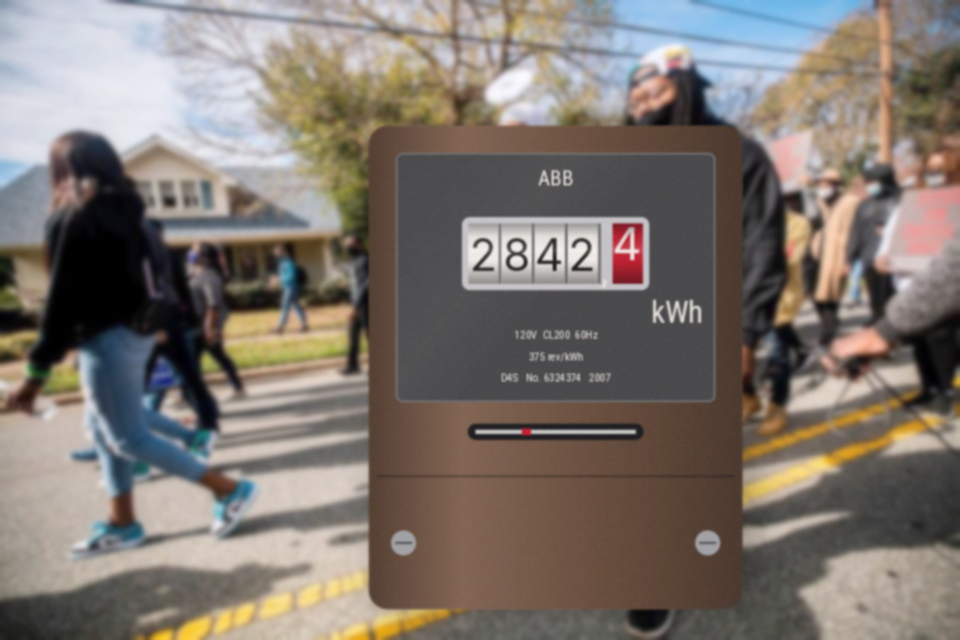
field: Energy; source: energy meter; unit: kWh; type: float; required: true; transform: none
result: 2842.4 kWh
